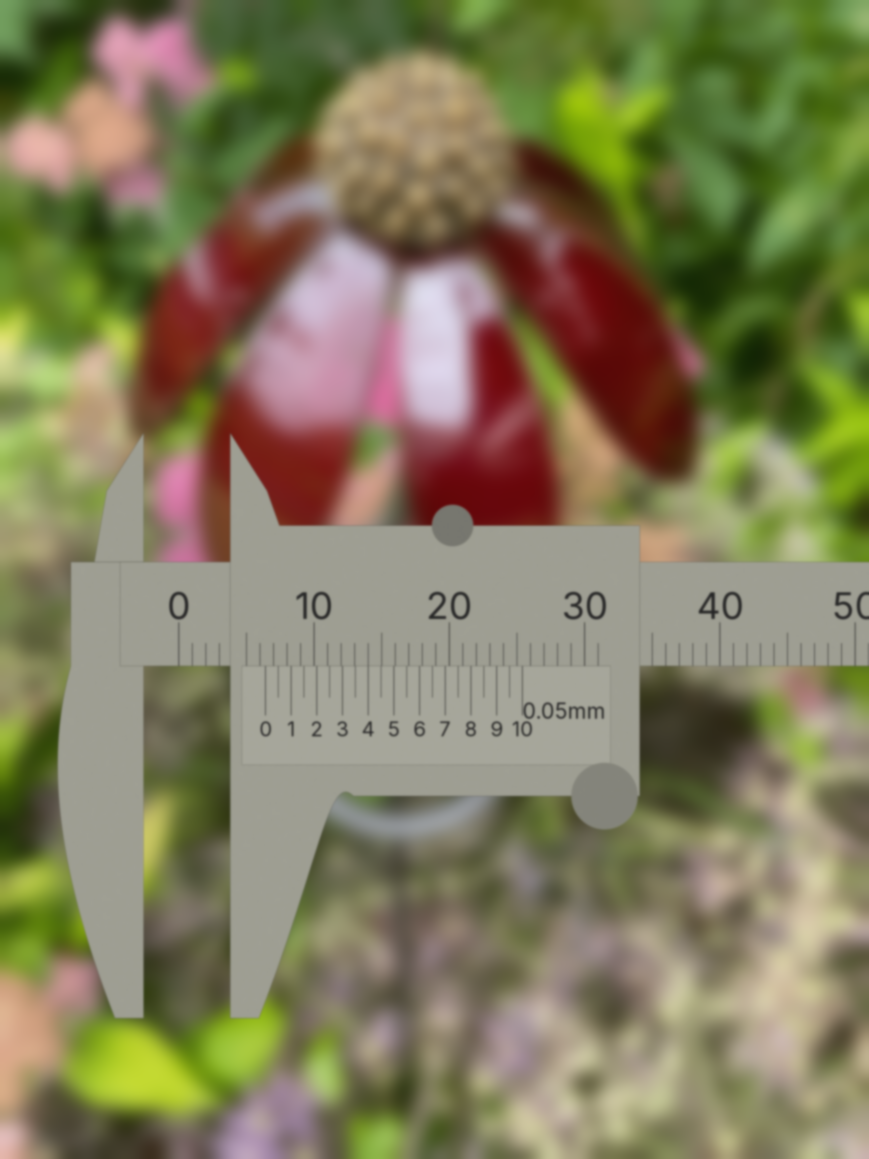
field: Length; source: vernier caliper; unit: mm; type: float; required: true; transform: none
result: 6.4 mm
